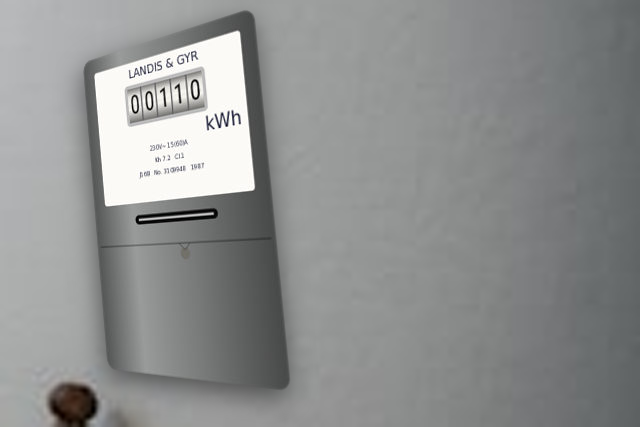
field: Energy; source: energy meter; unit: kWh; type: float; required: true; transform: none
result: 110 kWh
